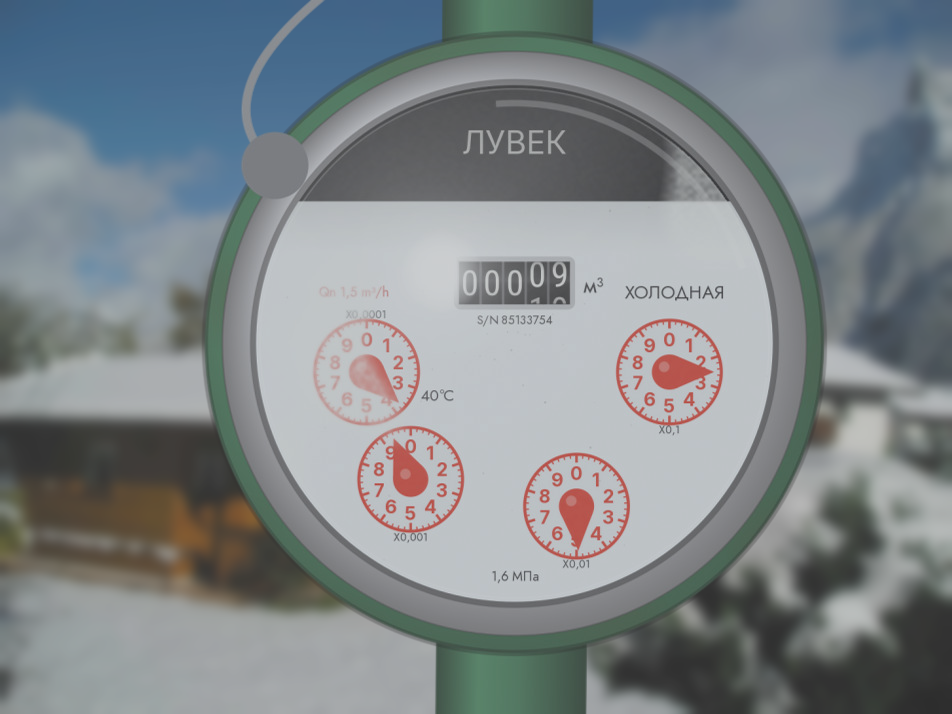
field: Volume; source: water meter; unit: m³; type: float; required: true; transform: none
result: 9.2493 m³
